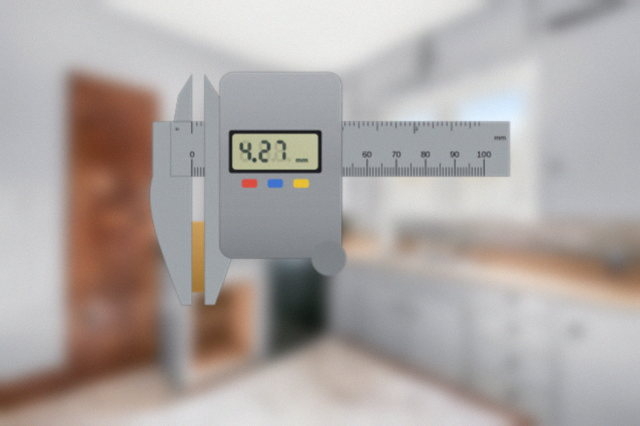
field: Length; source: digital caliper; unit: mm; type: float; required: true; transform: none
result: 4.27 mm
